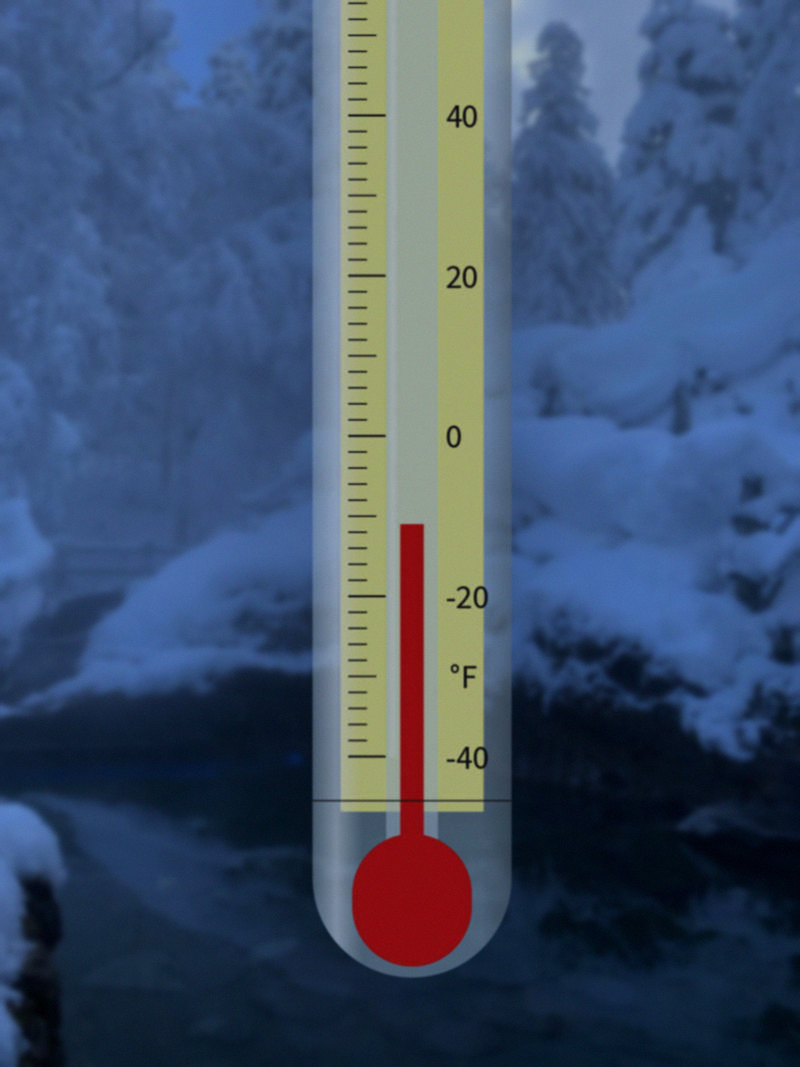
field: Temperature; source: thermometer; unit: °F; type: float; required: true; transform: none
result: -11 °F
